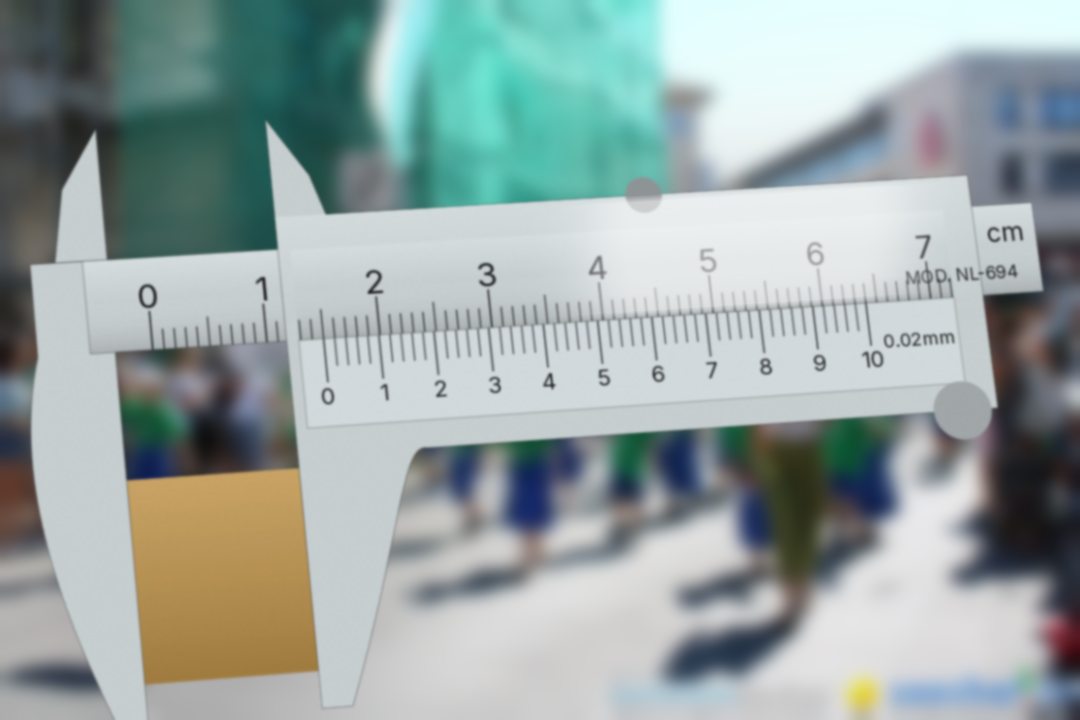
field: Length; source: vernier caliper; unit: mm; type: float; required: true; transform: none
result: 15.0 mm
